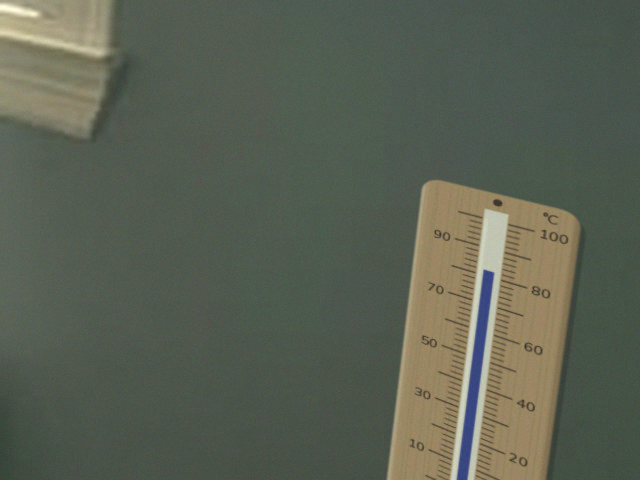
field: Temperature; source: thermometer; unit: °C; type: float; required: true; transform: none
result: 82 °C
